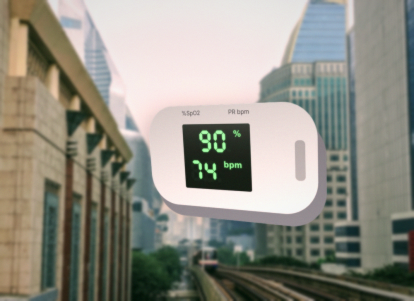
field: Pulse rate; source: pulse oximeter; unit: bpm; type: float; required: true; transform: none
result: 74 bpm
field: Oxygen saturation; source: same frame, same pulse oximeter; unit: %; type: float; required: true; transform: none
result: 90 %
